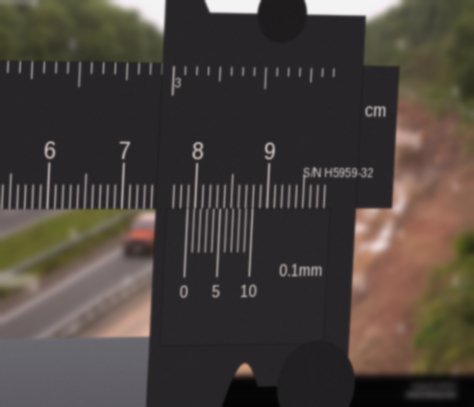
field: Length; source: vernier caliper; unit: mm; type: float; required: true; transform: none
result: 79.0 mm
